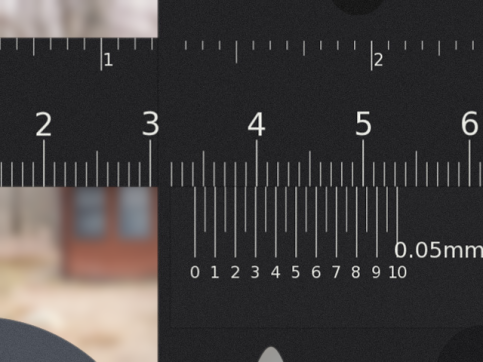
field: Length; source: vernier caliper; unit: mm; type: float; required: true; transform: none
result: 34.2 mm
